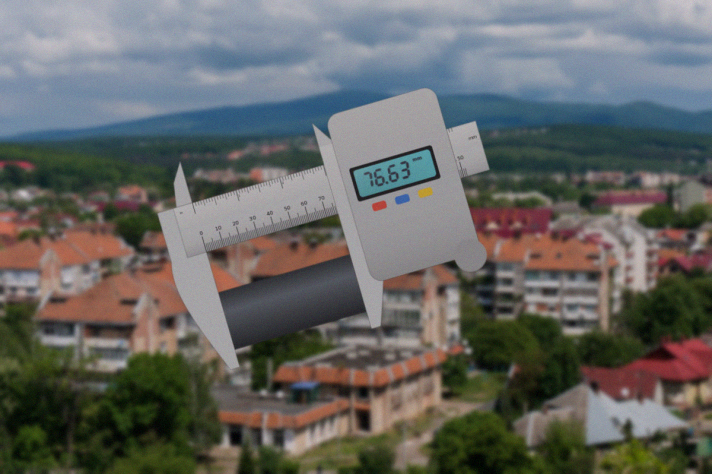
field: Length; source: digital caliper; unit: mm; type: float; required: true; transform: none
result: 76.63 mm
